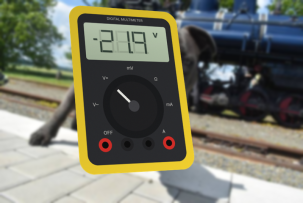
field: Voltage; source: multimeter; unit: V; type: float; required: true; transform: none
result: -21.9 V
